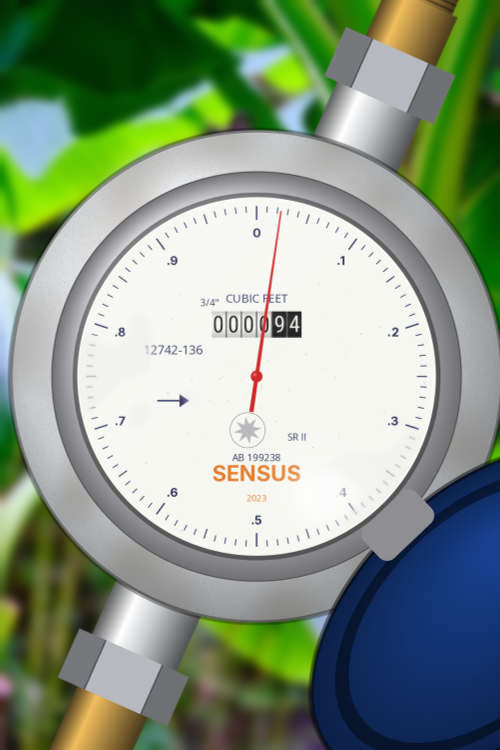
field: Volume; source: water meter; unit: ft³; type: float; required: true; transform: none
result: 94.02 ft³
